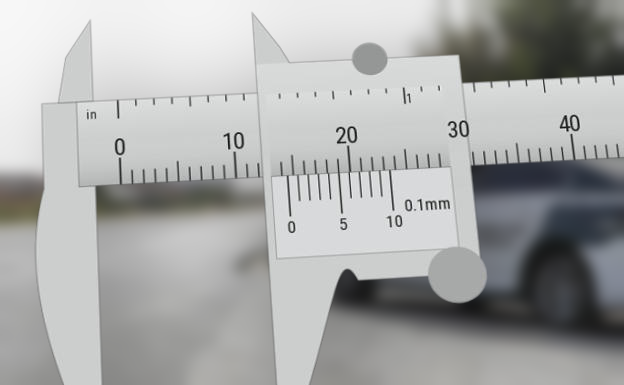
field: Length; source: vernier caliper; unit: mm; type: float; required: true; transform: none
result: 14.5 mm
